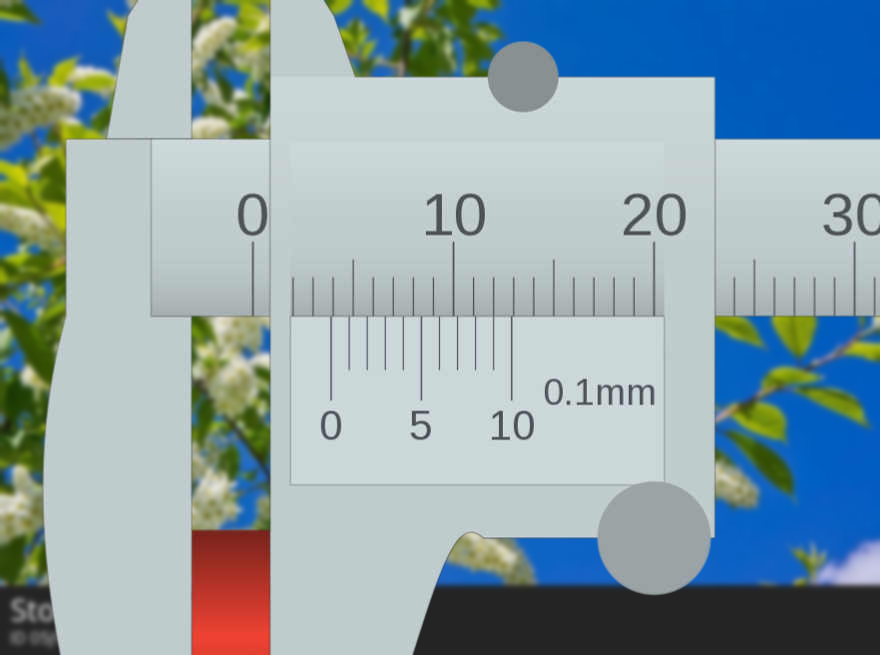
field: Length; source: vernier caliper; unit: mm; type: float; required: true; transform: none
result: 3.9 mm
